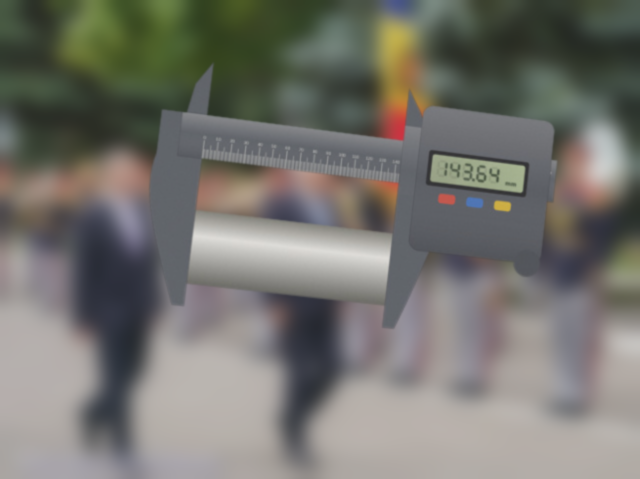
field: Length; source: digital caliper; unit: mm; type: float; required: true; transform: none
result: 143.64 mm
